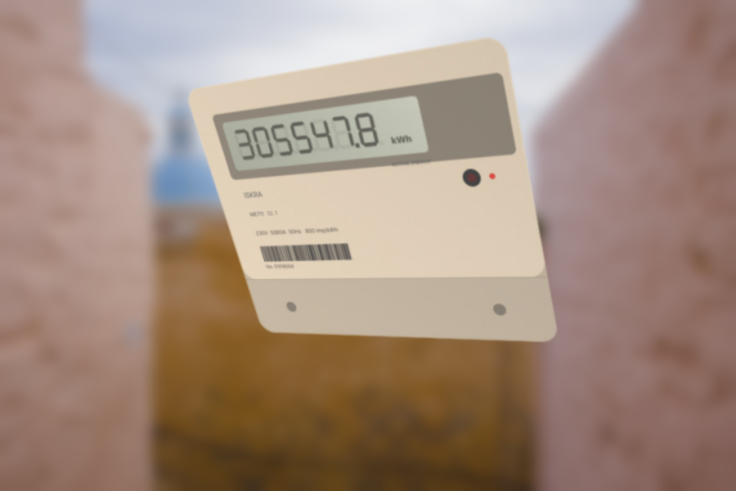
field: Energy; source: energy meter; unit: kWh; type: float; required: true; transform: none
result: 305547.8 kWh
